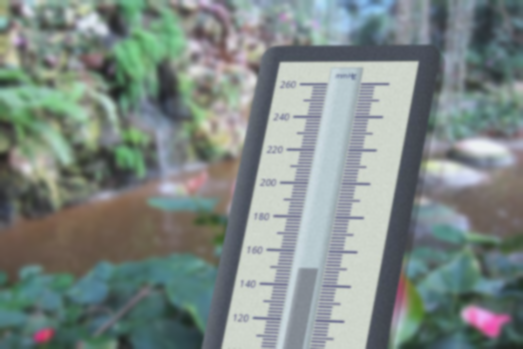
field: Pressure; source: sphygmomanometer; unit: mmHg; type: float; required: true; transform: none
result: 150 mmHg
